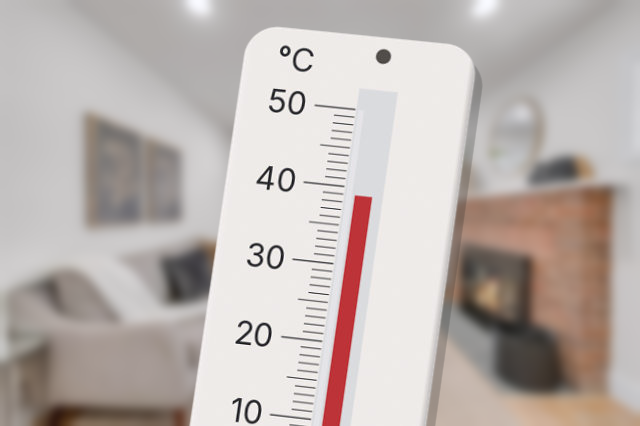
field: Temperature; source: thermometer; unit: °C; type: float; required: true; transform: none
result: 39 °C
